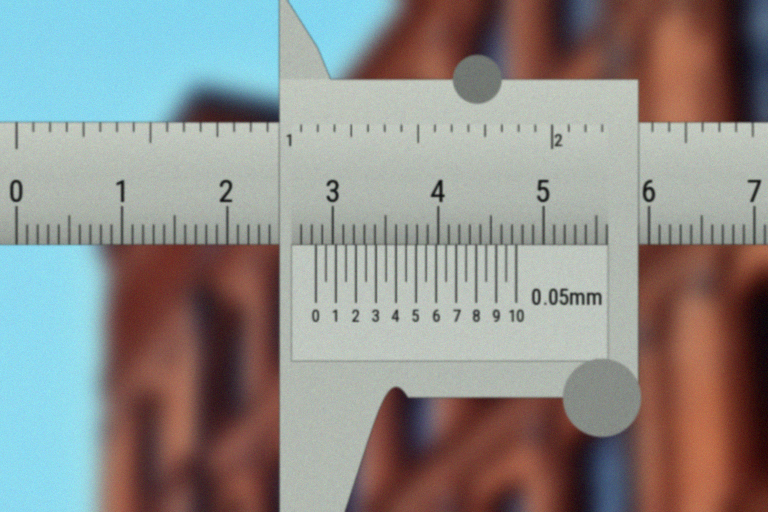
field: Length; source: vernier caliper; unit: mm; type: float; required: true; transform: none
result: 28.4 mm
